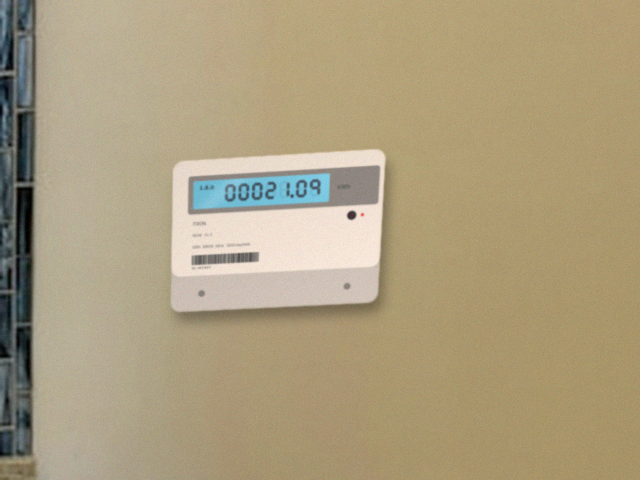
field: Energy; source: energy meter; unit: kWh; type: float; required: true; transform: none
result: 21.09 kWh
